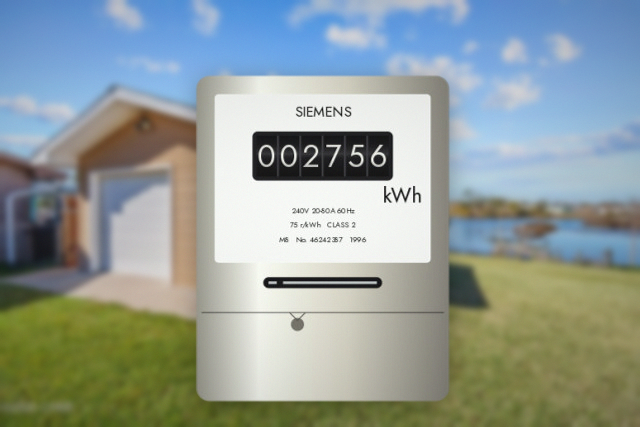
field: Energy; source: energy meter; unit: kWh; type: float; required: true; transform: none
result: 2756 kWh
